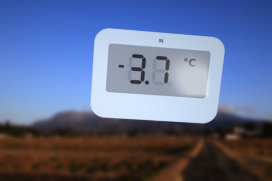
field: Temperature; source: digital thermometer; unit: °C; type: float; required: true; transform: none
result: -3.7 °C
